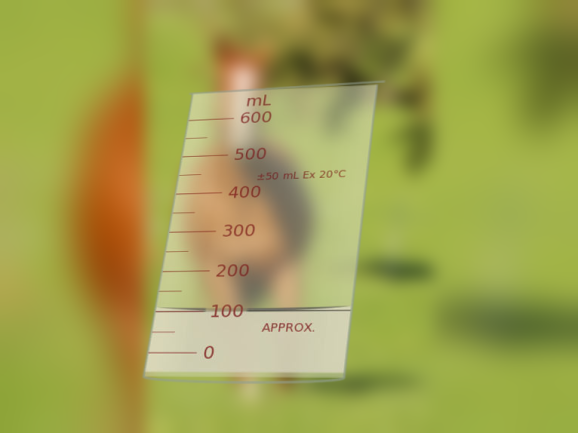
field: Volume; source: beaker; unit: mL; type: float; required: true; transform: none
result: 100 mL
